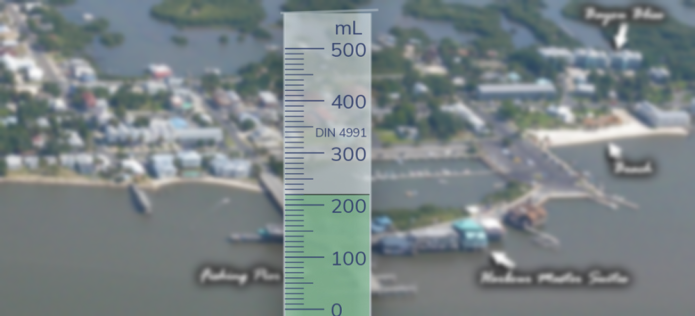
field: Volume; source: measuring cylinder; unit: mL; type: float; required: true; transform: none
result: 220 mL
